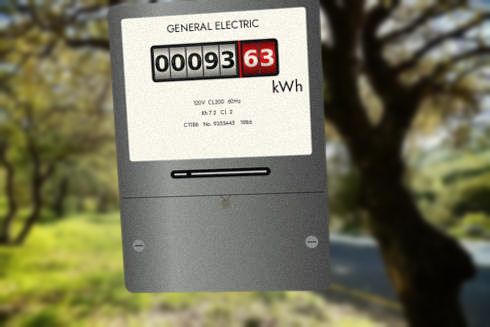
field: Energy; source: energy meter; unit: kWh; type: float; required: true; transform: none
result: 93.63 kWh
